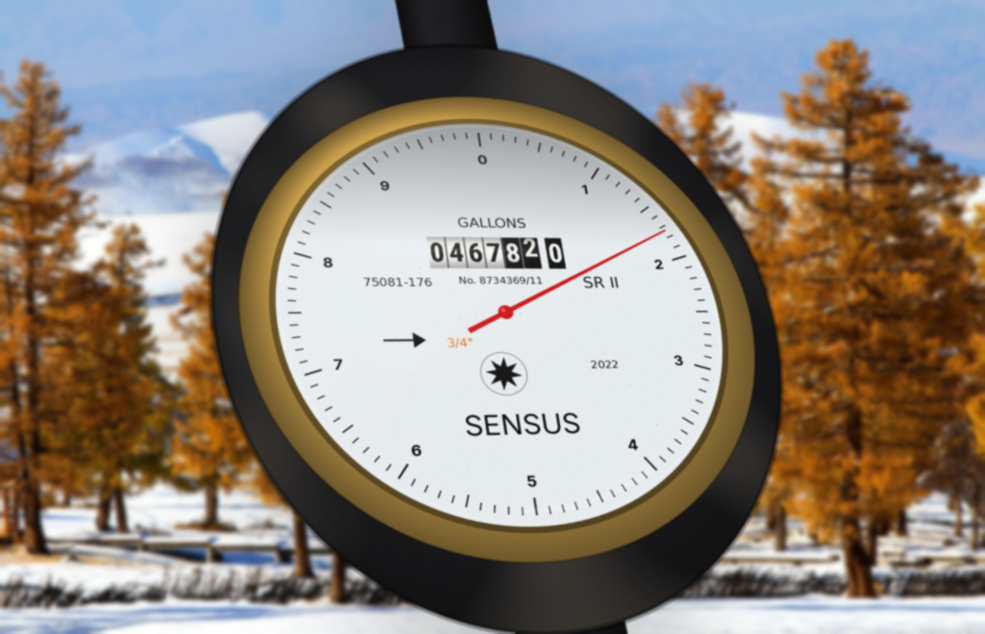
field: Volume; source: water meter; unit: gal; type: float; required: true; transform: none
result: 467821.7 gal
